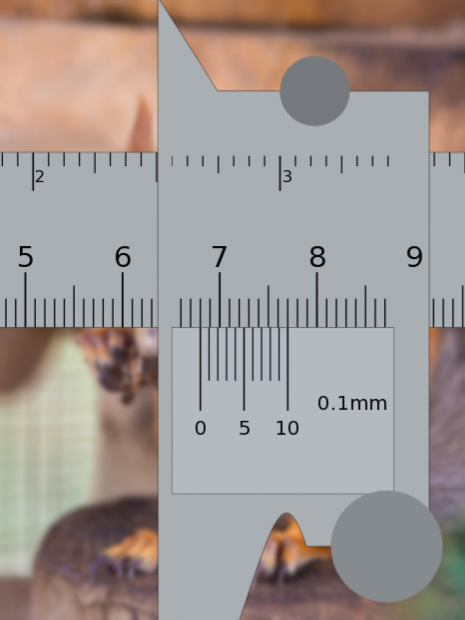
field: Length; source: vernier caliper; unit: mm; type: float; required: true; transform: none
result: 68.0 mm
